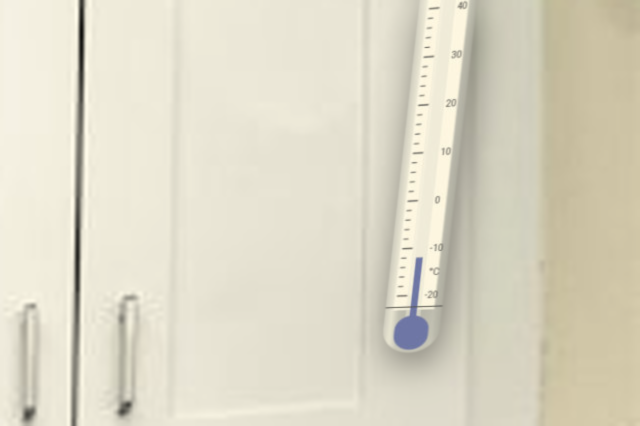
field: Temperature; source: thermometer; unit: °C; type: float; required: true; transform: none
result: -12 °C
